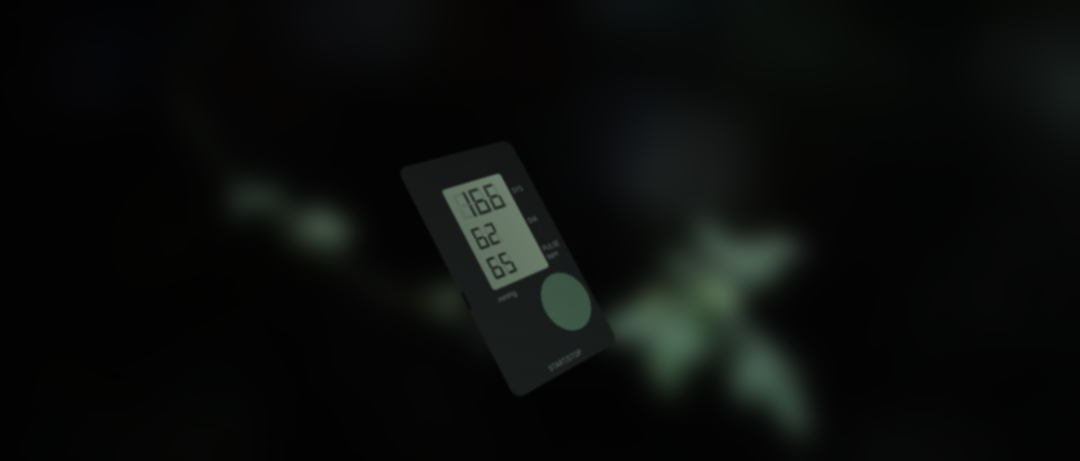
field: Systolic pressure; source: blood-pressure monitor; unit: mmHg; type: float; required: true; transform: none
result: 166 mmHg
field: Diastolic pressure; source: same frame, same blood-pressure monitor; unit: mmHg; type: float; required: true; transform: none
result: 62 mmHg
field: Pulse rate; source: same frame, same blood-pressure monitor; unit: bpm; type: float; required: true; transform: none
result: 65 bpm
